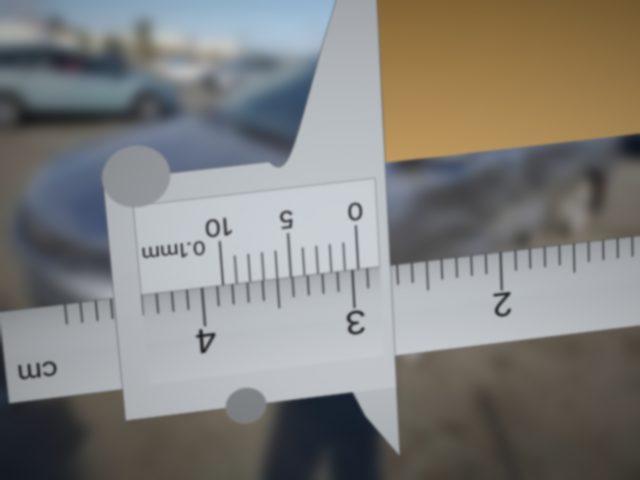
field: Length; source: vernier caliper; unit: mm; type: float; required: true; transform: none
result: 29.6 mm
